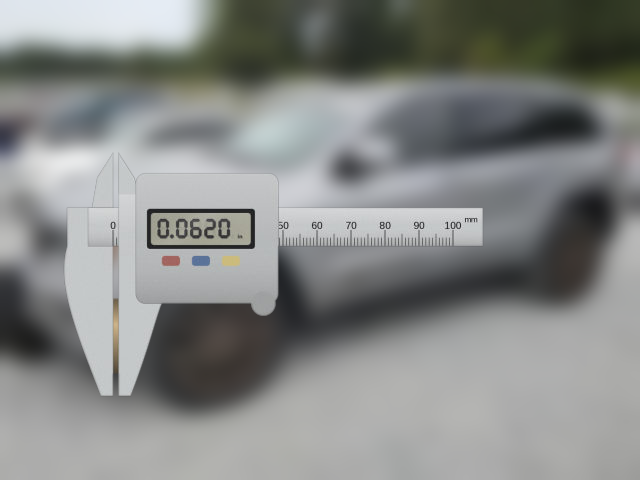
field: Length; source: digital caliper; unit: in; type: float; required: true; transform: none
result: 0.0620 in
